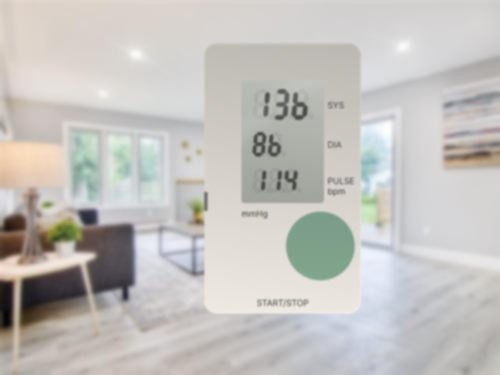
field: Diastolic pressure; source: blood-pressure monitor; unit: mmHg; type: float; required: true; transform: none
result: 86 mmHg
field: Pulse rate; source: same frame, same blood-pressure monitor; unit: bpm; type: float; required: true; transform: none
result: 114 bpm
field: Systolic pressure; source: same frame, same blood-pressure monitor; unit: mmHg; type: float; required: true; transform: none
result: 136 mmHg
